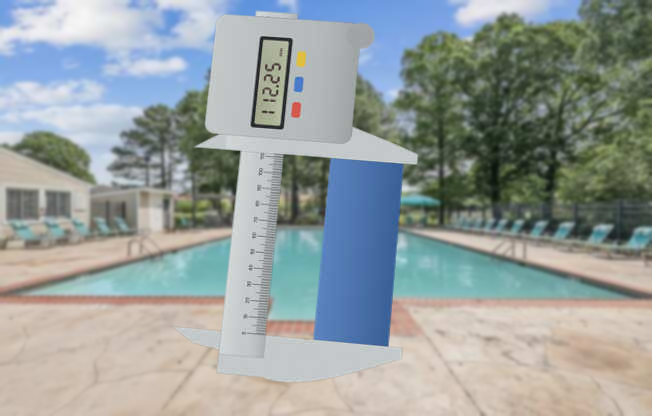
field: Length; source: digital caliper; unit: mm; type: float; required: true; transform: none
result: 112.25 mm
